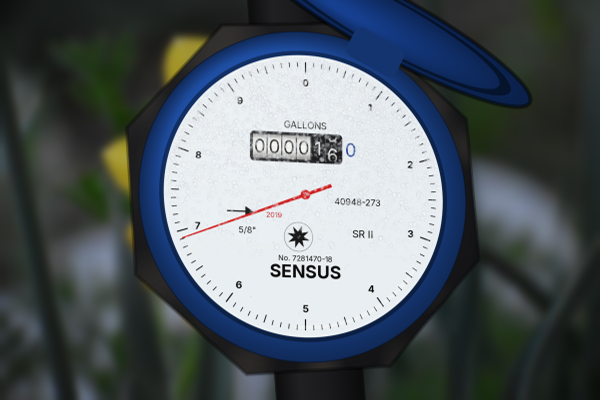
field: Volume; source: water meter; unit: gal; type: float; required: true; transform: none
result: 156.9 gal
